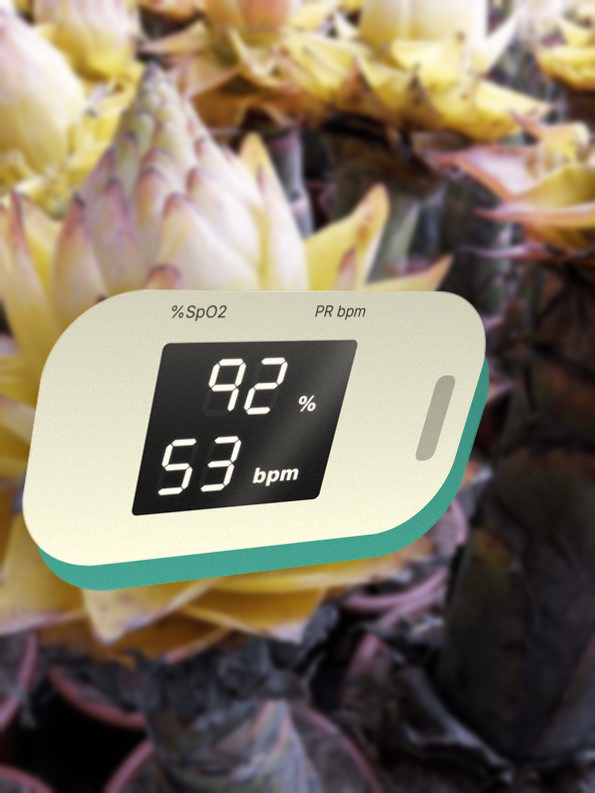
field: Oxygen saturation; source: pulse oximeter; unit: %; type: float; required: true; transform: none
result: 92 %
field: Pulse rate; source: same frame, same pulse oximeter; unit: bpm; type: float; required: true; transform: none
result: 53 bpm
